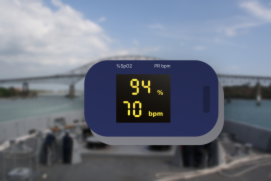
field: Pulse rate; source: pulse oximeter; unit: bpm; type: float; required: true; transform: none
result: 70 bpm
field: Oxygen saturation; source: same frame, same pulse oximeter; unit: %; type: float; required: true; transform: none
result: 94 %
